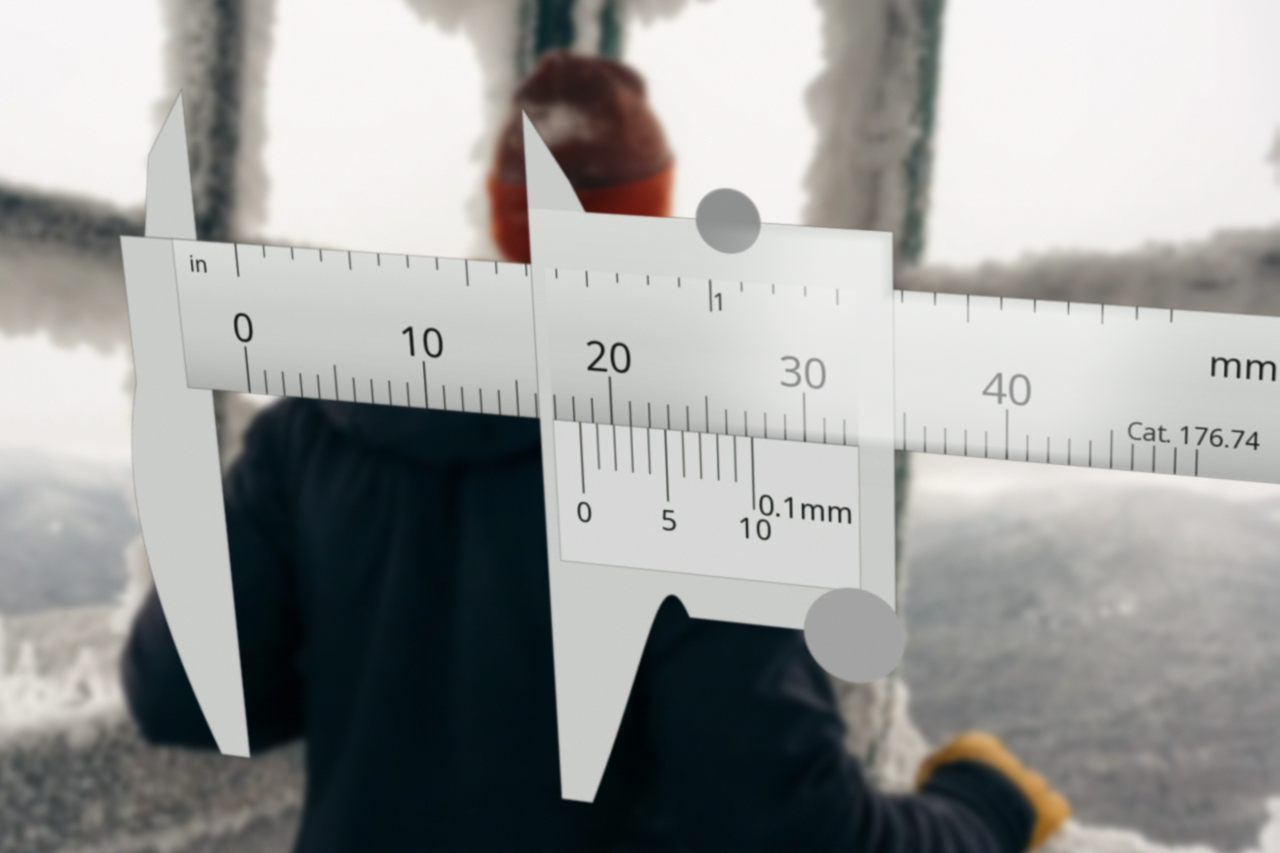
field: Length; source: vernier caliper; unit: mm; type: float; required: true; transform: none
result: 18.3 mm
